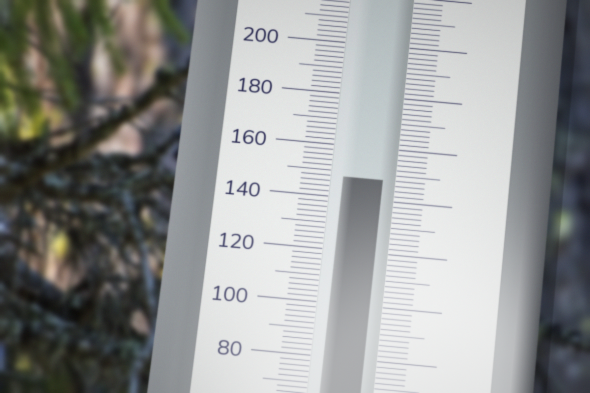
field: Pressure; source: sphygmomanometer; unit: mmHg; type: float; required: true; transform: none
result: 148 mmHg
